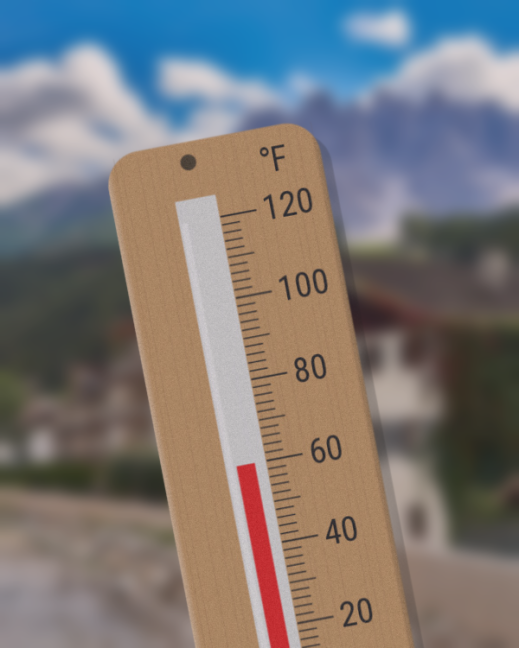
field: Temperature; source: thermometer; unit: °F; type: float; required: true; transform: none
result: 60 °F
